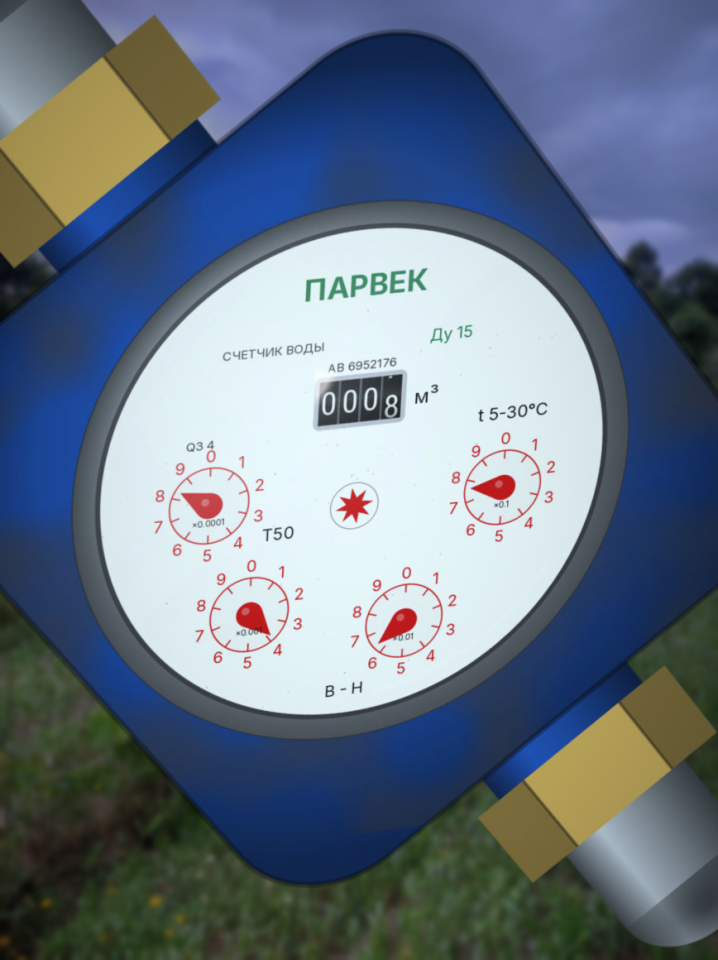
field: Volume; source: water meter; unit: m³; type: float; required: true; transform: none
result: 7.7638 m³
